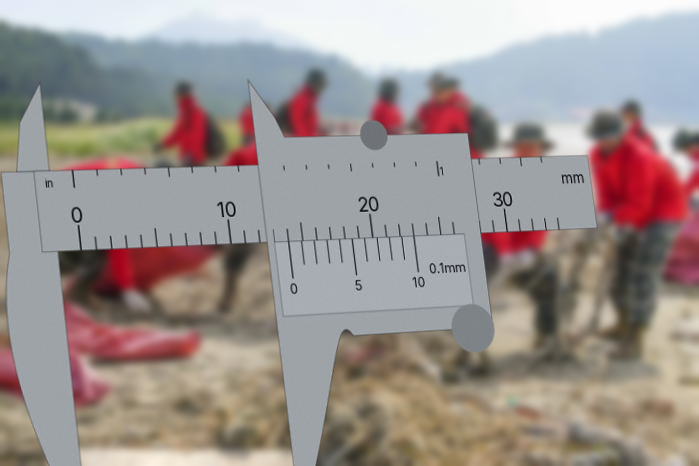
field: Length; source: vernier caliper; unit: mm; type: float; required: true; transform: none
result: 14.0 mm
